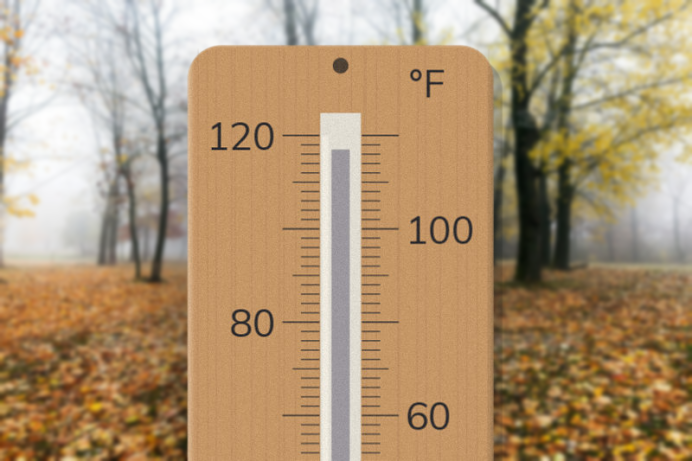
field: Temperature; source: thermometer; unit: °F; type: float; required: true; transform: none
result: 117 °F
